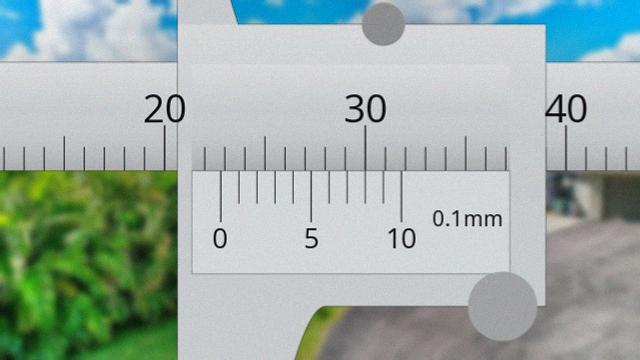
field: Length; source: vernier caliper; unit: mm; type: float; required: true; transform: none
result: 22.8 mm
